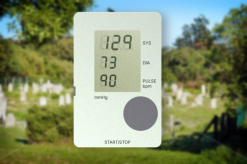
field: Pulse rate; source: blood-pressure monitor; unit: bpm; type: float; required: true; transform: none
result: 90 bpm
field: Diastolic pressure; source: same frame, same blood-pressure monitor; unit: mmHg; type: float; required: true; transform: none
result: 73 mmHg
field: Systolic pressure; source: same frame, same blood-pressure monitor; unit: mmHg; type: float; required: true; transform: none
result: 129 mmHg
